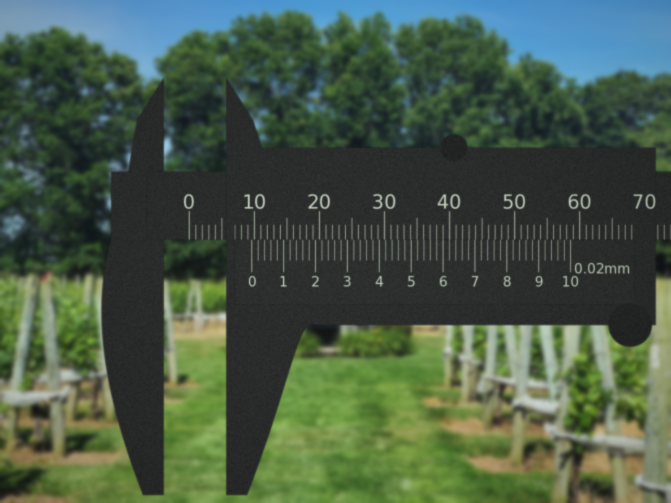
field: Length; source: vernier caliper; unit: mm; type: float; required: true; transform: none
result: 9.6 mm
